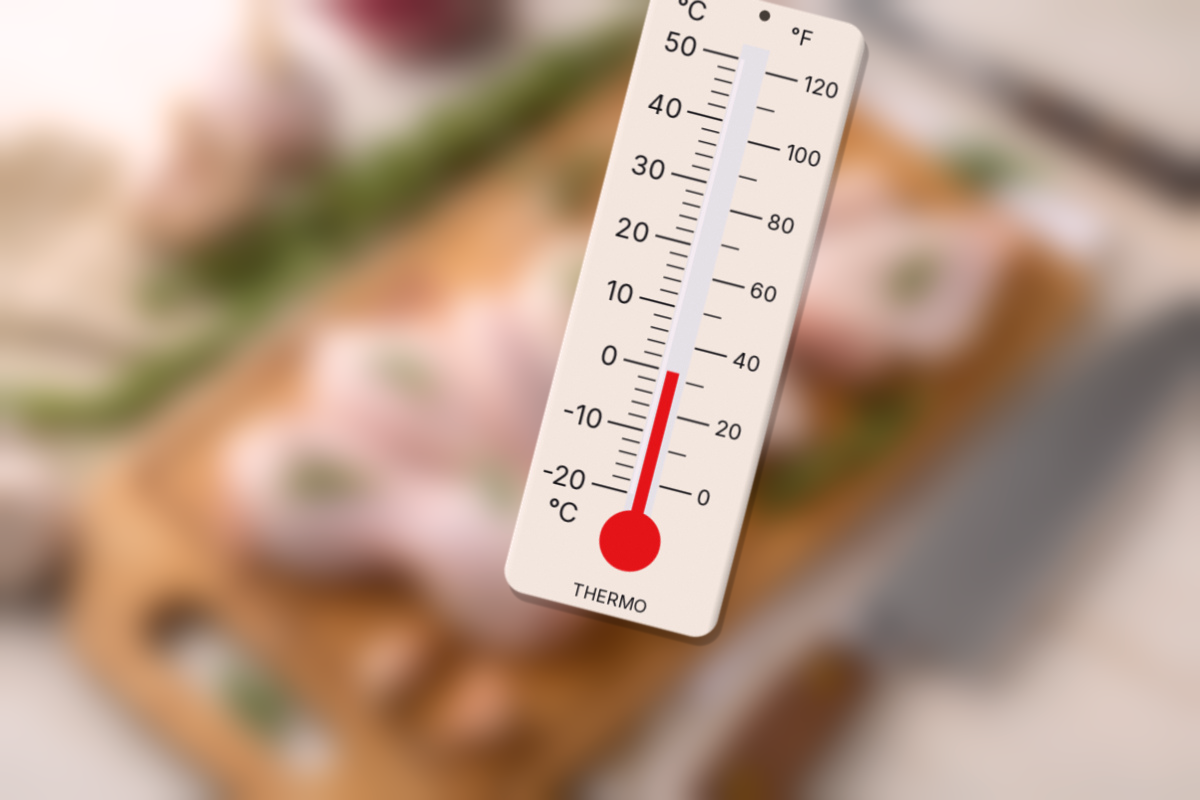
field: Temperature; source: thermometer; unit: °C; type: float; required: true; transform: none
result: 0 °C
